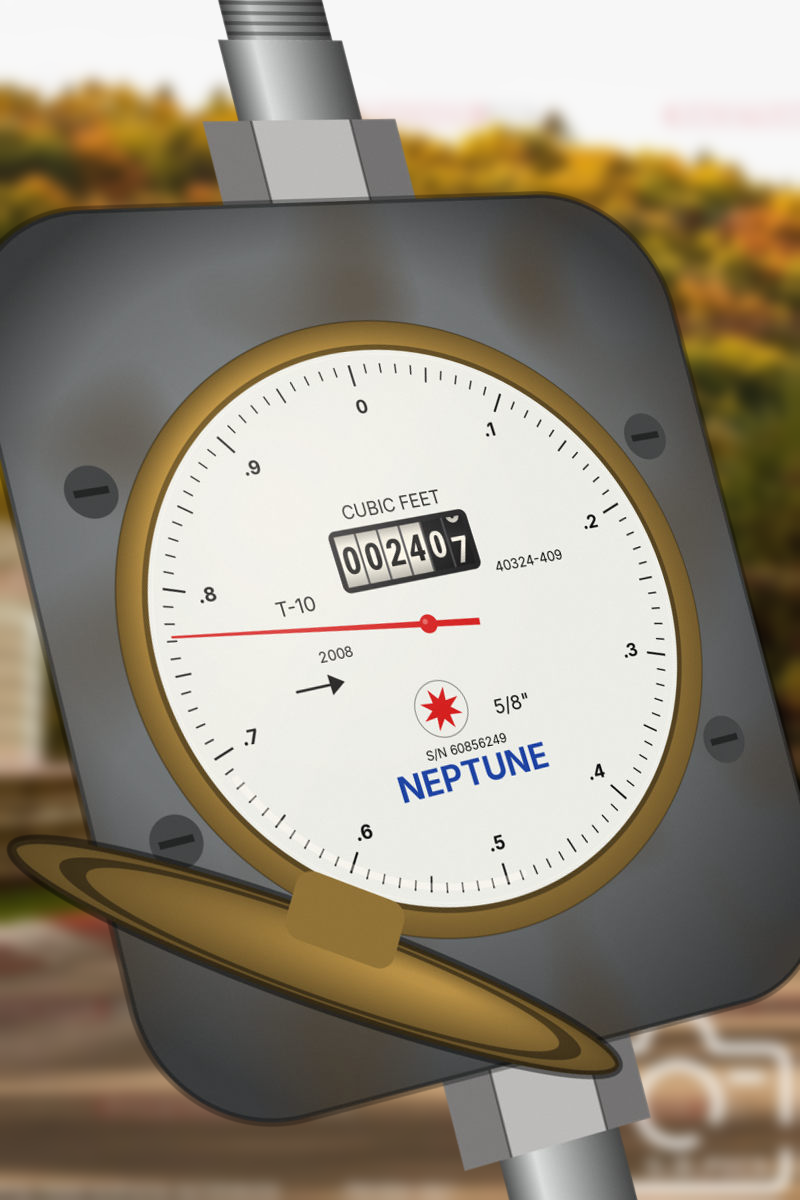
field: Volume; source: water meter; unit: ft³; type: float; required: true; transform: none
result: 2406.77 ft³
